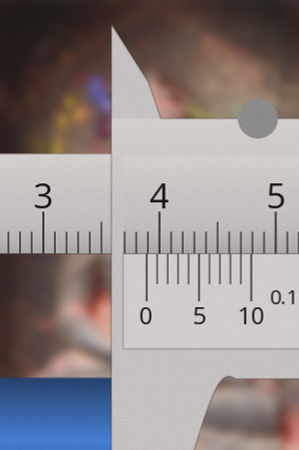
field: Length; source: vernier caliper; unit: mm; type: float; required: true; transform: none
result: 38.9 mm
